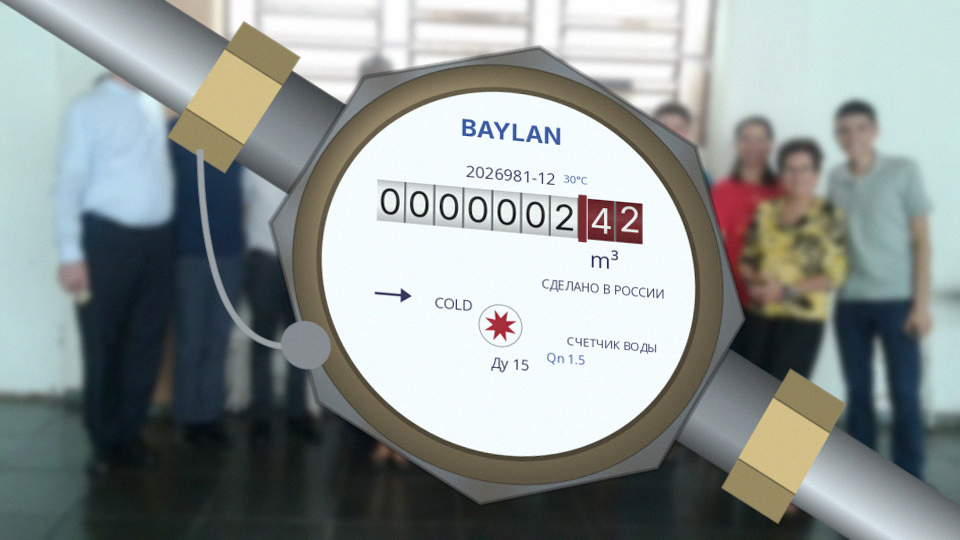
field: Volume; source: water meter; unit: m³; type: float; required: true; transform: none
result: 2.42 m³
